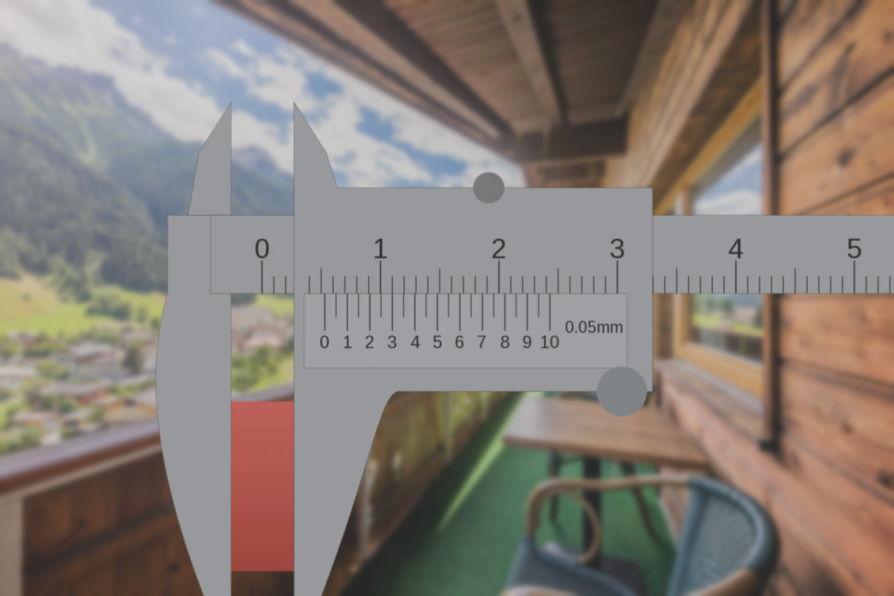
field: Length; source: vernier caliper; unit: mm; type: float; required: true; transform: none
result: 5.3 mm
